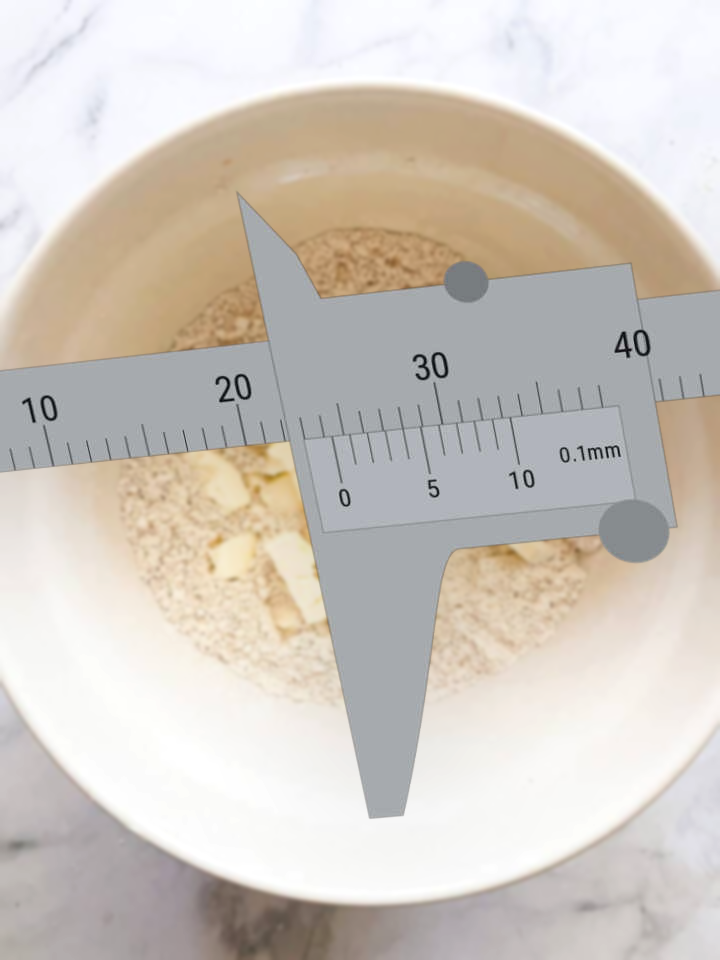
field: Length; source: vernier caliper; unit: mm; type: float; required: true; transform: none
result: 24.4 mm
